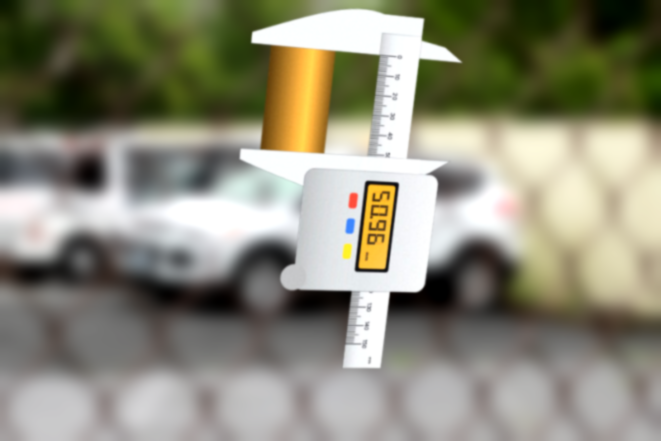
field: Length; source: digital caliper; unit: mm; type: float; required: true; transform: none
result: 50.96 mm
